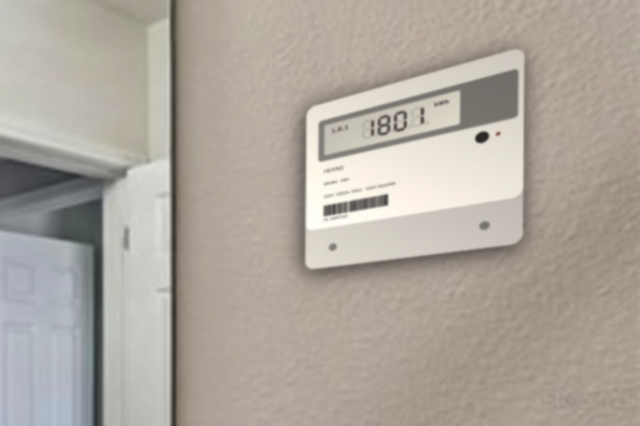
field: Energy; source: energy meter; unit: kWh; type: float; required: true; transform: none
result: 1801 kWh
